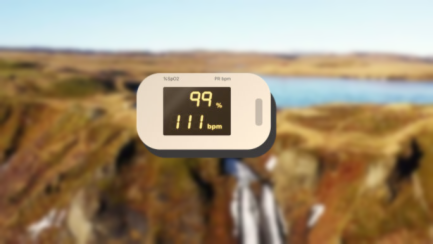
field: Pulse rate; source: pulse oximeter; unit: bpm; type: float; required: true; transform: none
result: 111 bpm
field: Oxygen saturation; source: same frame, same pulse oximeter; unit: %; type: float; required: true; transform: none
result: 99 %
